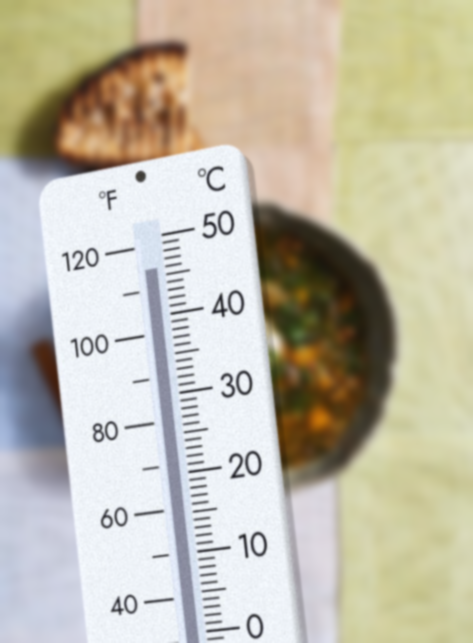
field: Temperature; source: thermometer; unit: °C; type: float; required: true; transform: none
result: 46 °C
